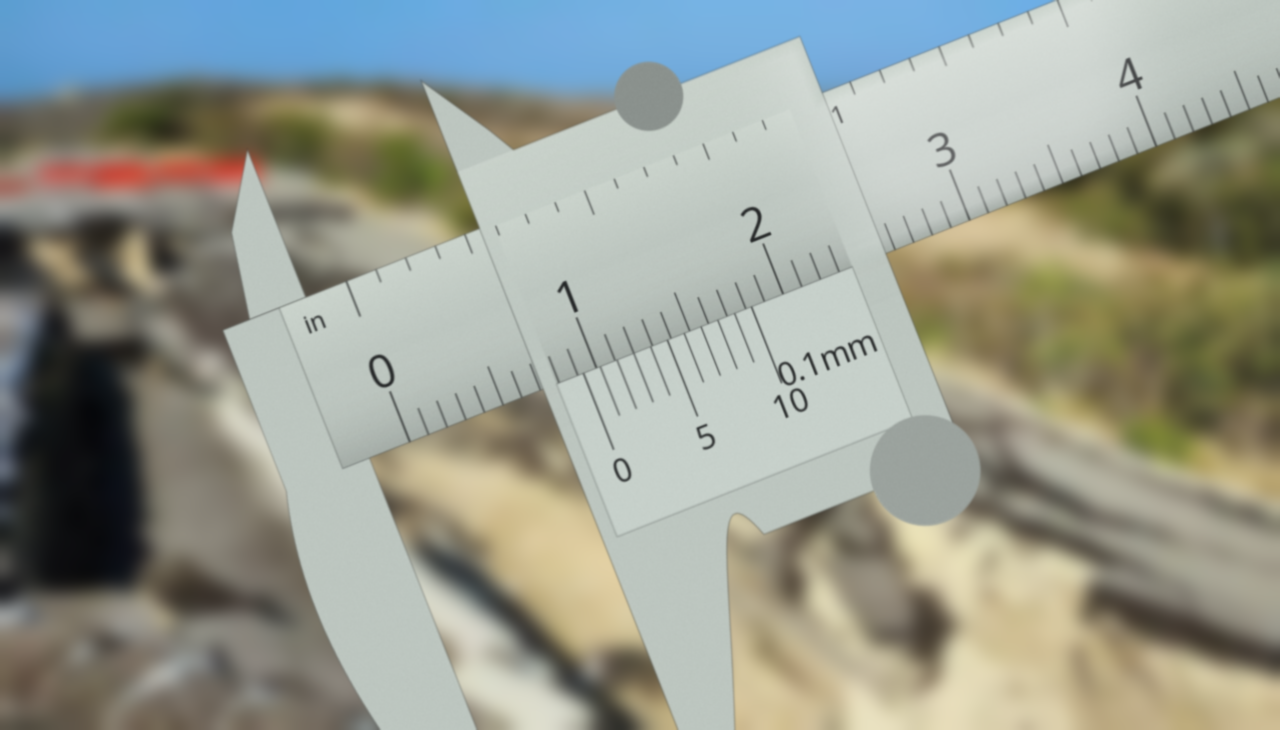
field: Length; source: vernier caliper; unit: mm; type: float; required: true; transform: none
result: 9.3 mm
